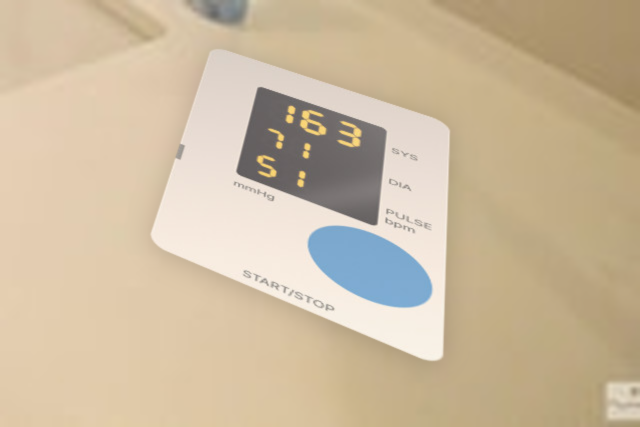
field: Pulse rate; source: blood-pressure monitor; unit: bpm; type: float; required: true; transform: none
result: 51 bpm
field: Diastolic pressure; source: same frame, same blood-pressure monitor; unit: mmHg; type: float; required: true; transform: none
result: 71 mmHg
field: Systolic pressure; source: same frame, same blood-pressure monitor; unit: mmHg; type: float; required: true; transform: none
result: 163 mmHg
